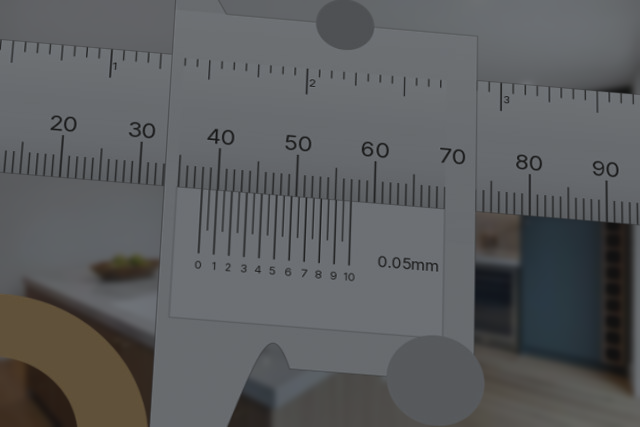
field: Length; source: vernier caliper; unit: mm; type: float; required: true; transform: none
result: 38.0 mm
